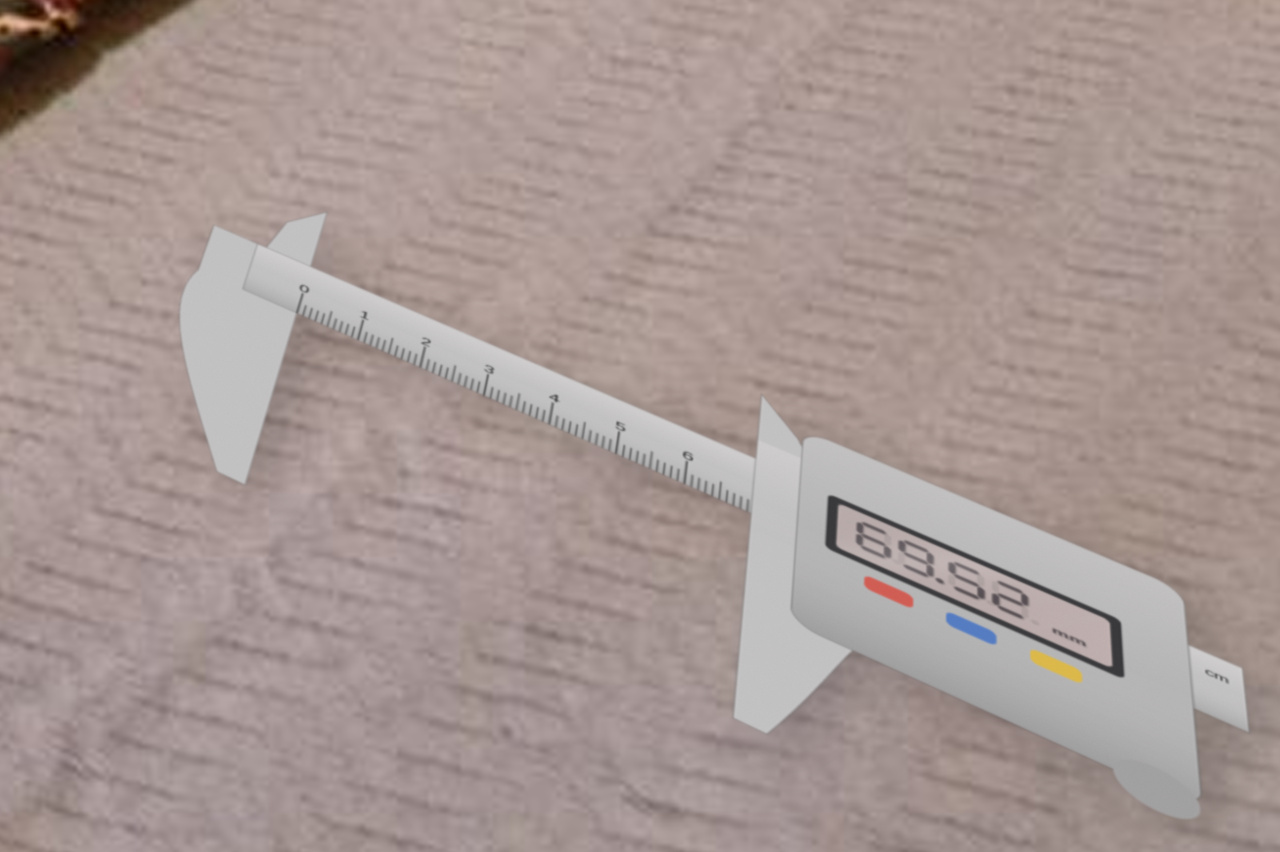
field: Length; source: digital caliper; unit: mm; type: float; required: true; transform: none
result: 69.52 mm
